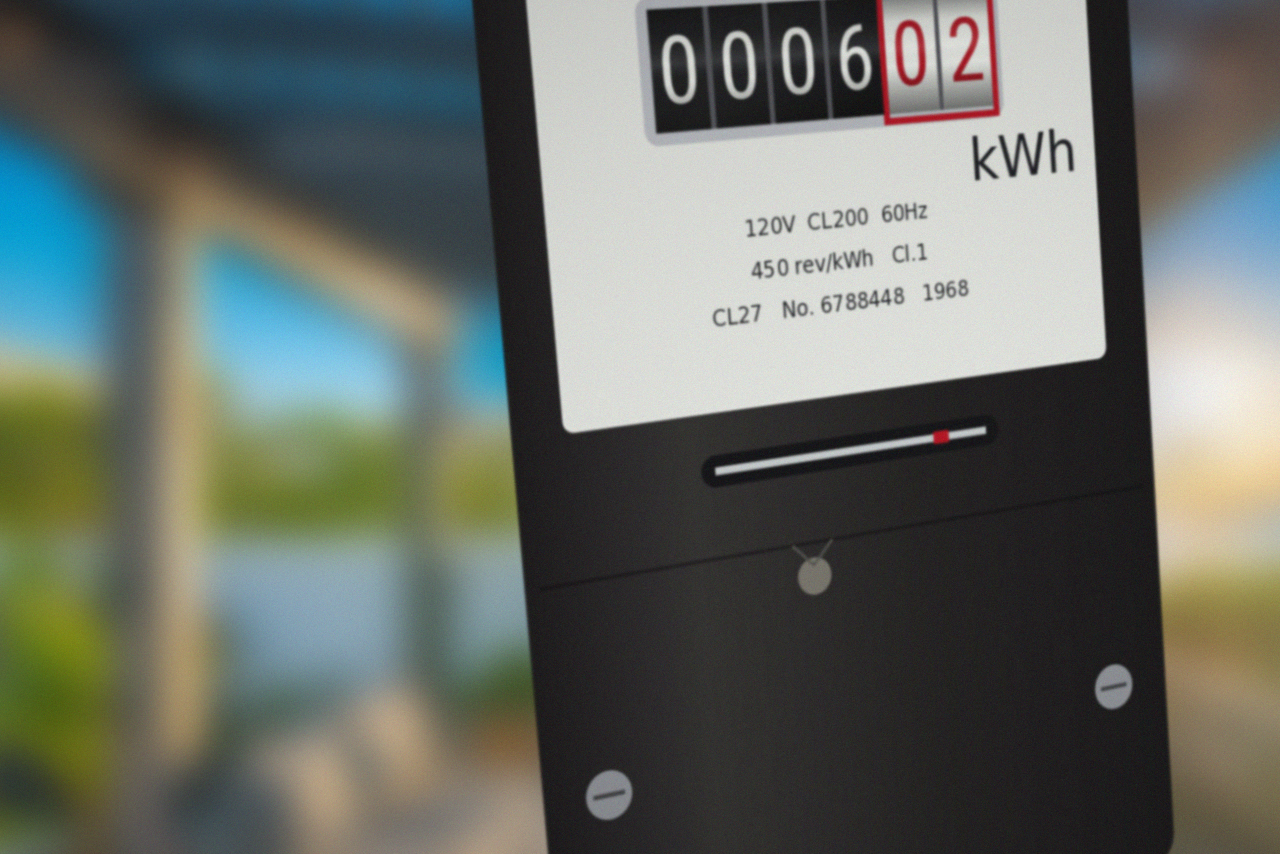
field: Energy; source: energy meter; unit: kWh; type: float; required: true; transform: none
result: 6.02 kWh
